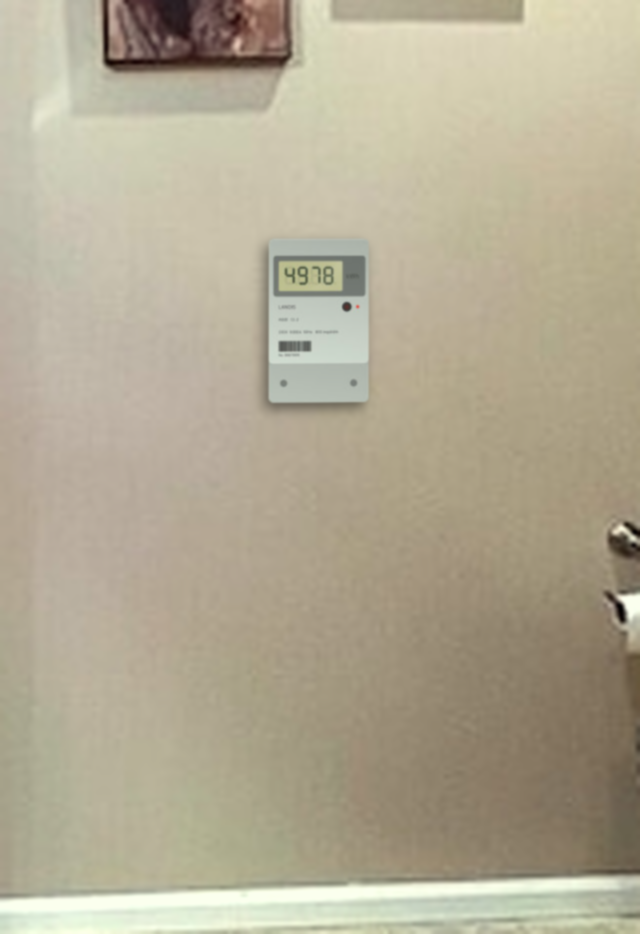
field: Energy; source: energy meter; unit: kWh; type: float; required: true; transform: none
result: 4978 kWh
